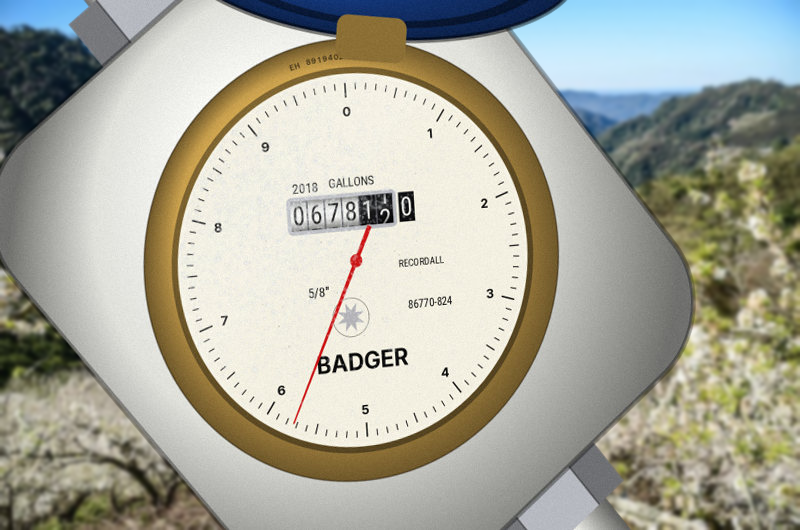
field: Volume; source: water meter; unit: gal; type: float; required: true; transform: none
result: 678115.7 gal
